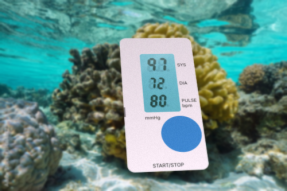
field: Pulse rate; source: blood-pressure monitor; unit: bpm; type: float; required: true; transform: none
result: 80 bpm
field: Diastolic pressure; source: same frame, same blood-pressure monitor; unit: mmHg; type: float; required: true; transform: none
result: 72 mmHg
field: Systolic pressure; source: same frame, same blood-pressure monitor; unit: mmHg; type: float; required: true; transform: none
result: 97 mmHg
